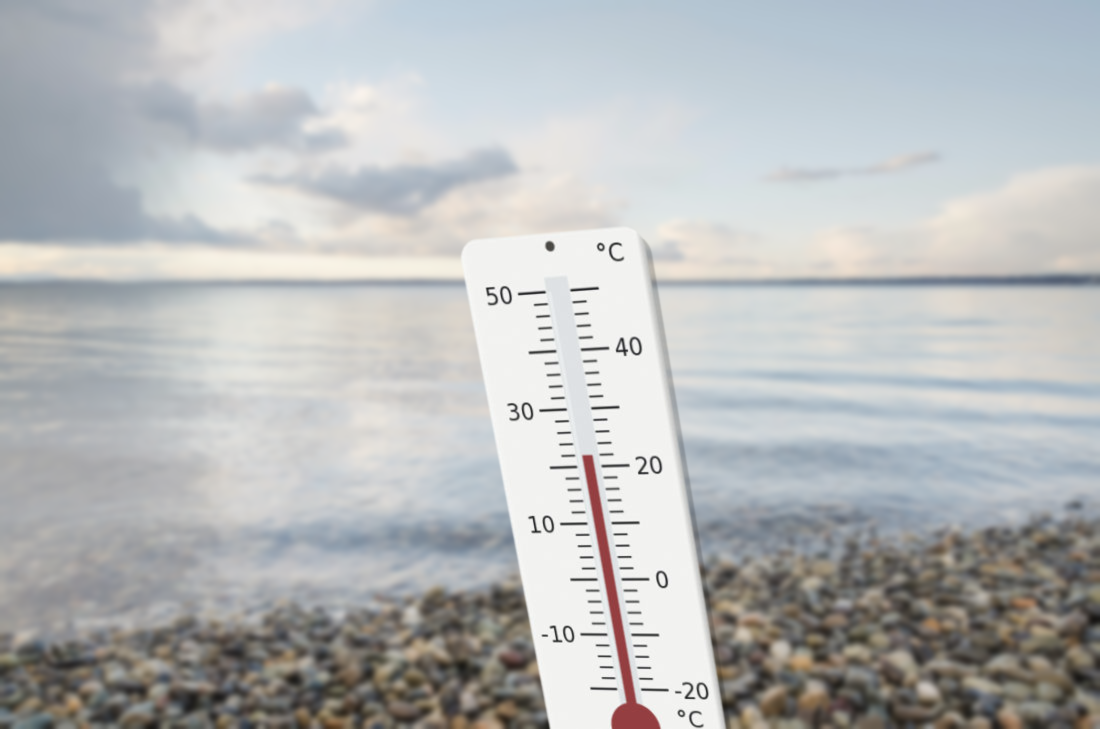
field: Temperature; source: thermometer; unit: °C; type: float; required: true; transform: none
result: 22 °C
